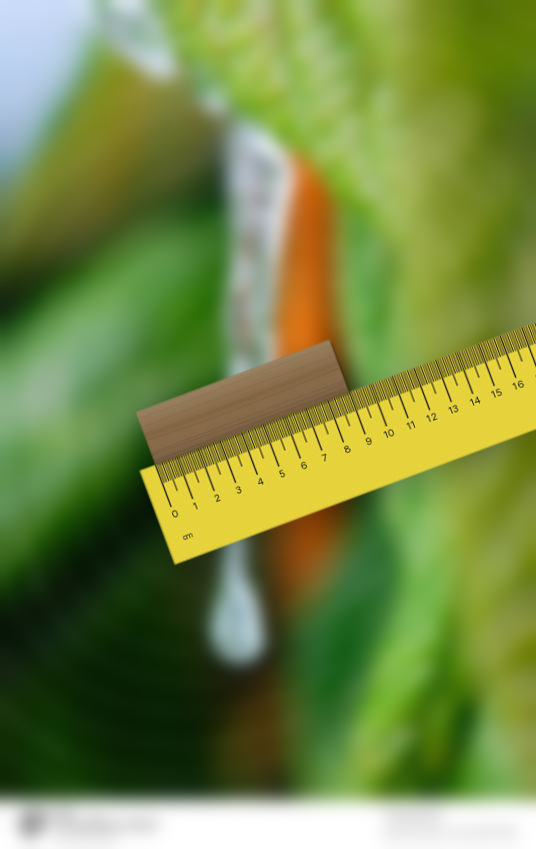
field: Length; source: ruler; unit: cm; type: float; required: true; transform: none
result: 9 cm
